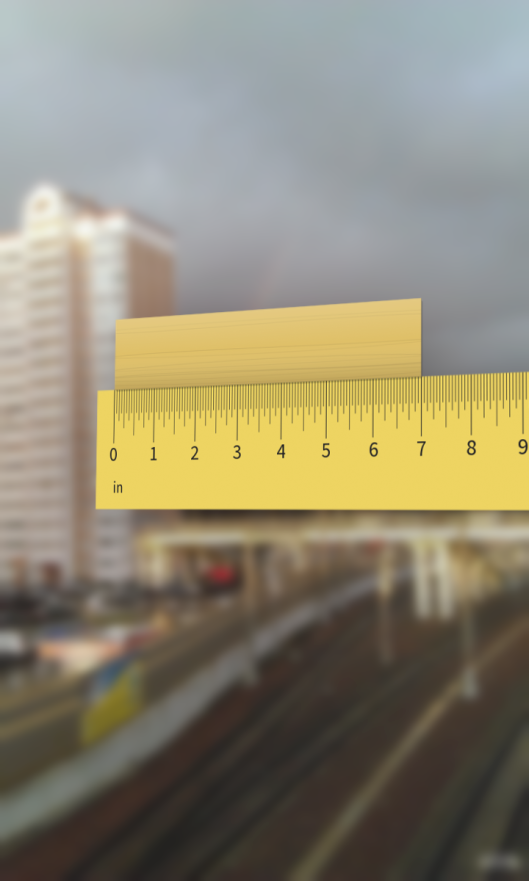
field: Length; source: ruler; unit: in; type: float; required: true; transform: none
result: 7 in
